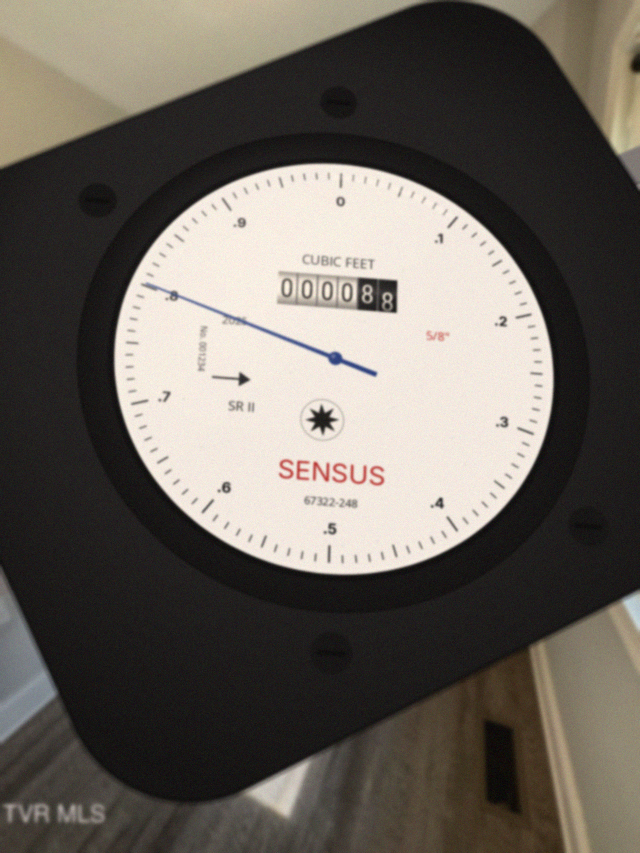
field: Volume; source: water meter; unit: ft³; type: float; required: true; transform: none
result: 87.80 ft³
